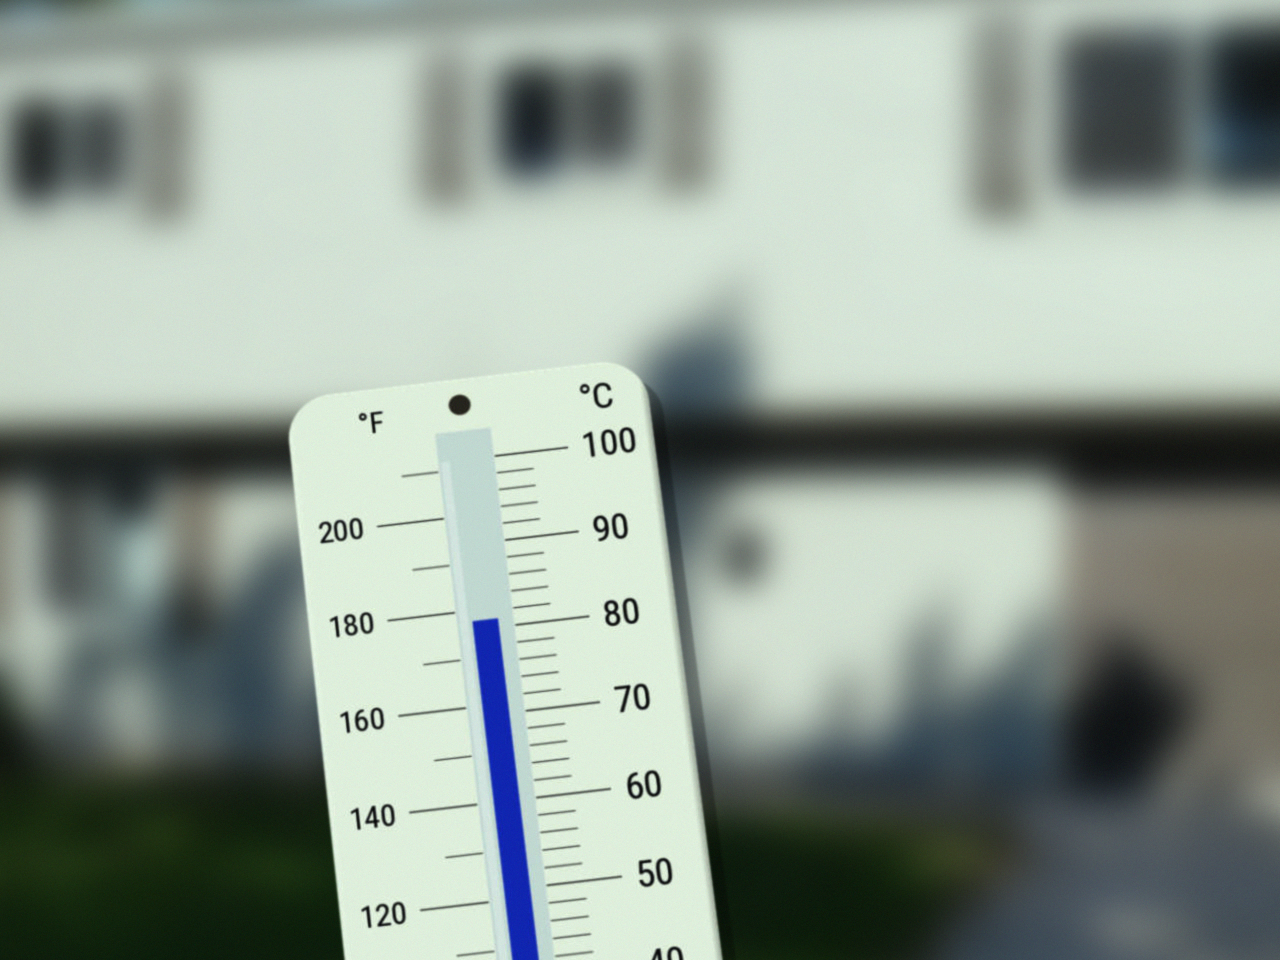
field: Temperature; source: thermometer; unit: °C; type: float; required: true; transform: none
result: 81 °C
